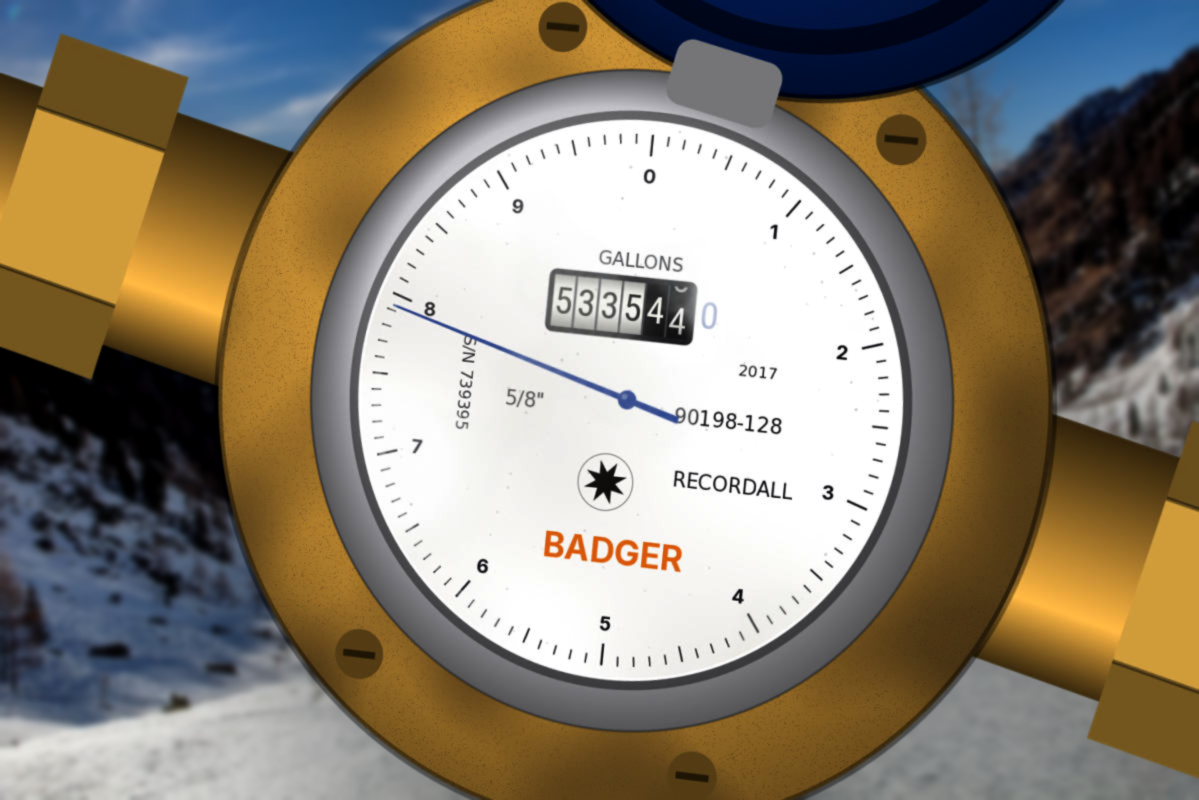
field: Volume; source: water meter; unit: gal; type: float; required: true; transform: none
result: 5335437.9 gal
